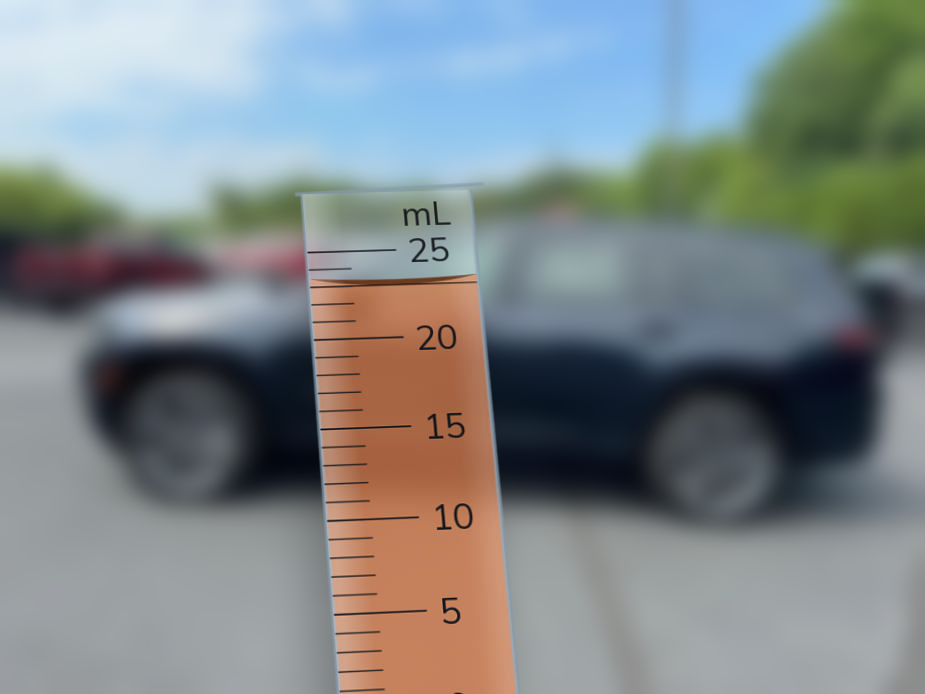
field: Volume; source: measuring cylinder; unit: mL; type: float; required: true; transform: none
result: 23 mL
